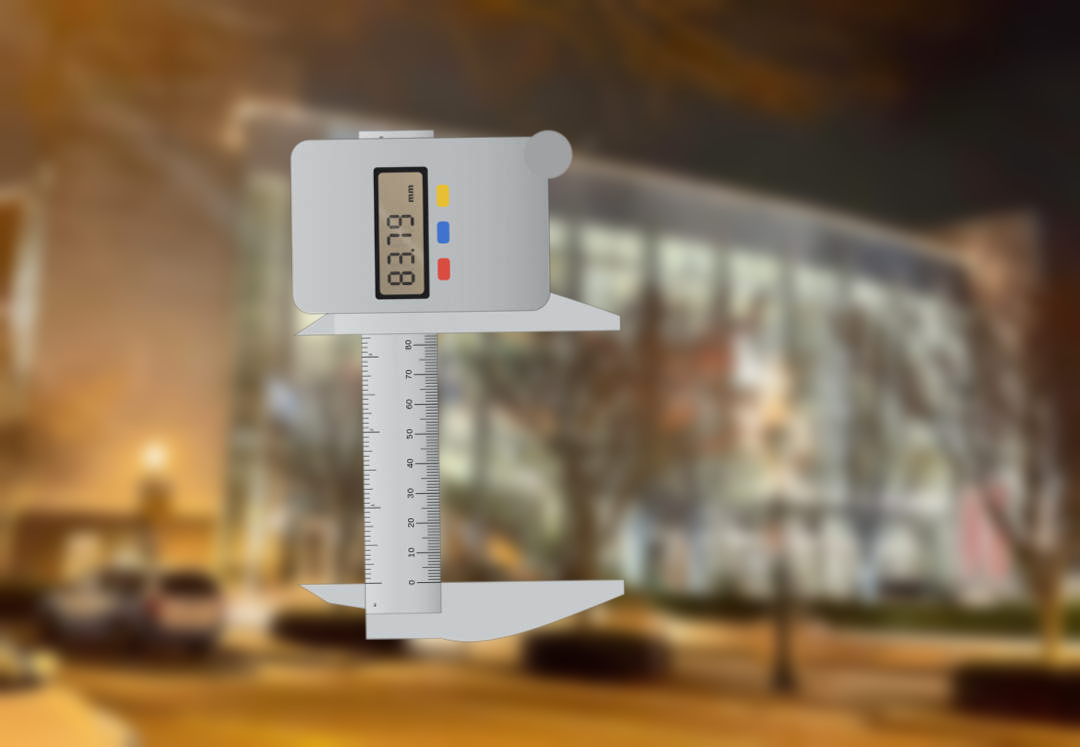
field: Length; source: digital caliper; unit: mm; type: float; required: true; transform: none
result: 83.79 mm
